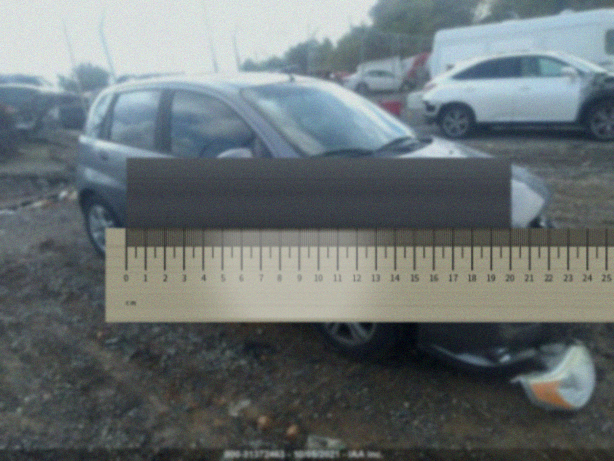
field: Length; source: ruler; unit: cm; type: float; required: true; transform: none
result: 20 cm
